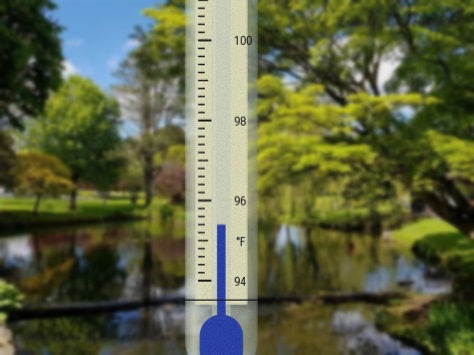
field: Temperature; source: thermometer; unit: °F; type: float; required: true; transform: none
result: 95.4 °F
